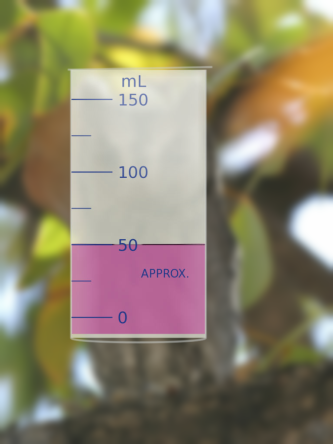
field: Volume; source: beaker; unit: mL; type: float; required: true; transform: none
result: 50 mL
